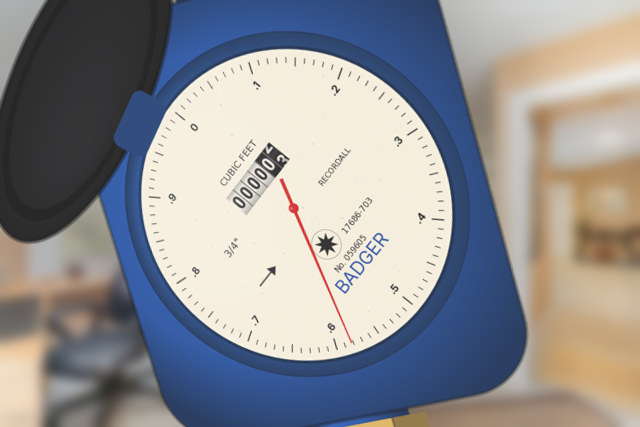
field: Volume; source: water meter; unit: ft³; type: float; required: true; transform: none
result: 2.58 ft³
